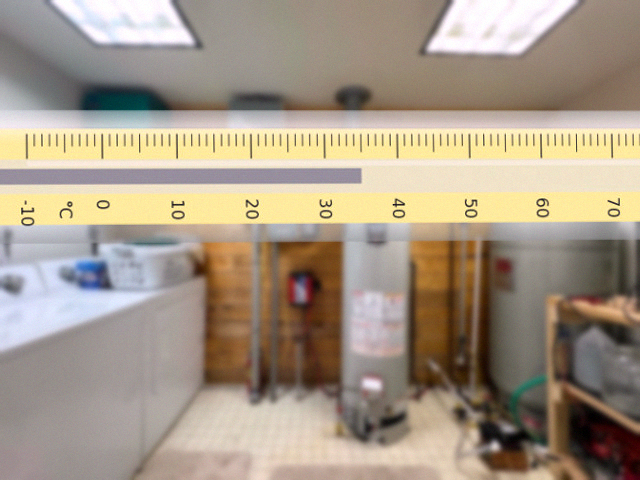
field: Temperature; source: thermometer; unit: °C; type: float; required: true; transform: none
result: 35 °C
